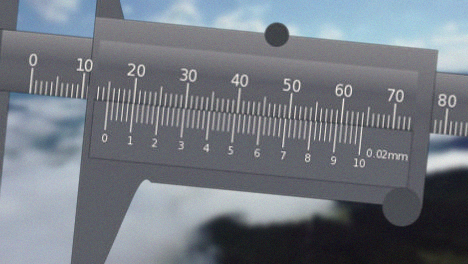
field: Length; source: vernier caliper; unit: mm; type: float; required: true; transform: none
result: 15.0 mm
